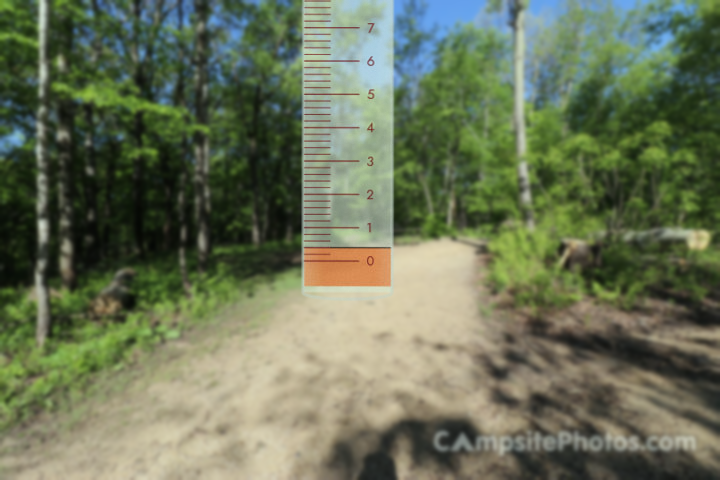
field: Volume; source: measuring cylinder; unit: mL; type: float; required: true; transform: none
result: 0.4 mL
